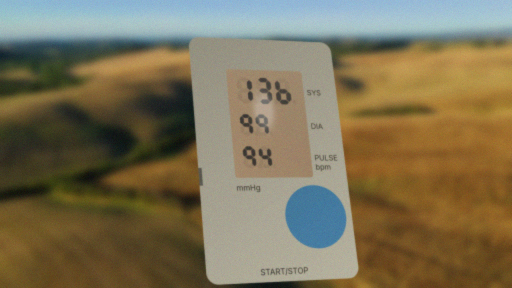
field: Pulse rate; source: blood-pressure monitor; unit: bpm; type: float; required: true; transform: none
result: 94 bpm
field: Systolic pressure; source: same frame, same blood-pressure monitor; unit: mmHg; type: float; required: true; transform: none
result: 136 mmHg
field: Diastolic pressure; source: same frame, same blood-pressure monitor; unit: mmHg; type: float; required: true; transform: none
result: 99 mmHg
